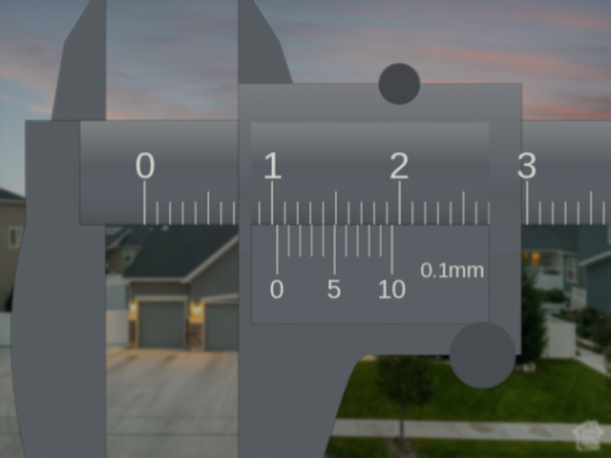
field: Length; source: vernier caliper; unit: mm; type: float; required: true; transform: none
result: 10.4 mm
